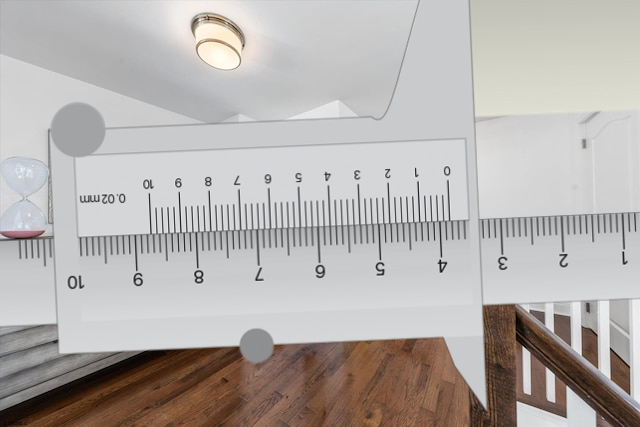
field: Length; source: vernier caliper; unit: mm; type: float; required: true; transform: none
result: 38.4 mm
